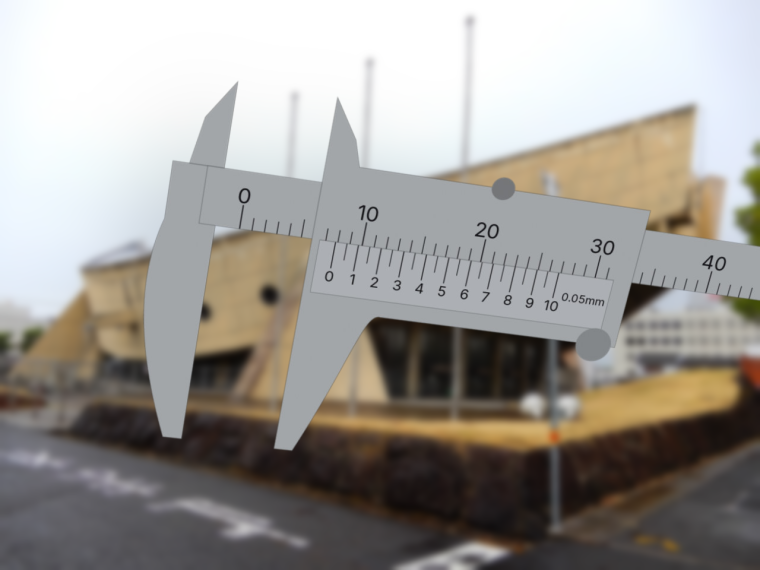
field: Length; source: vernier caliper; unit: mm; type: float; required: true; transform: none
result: 7.8 mm
